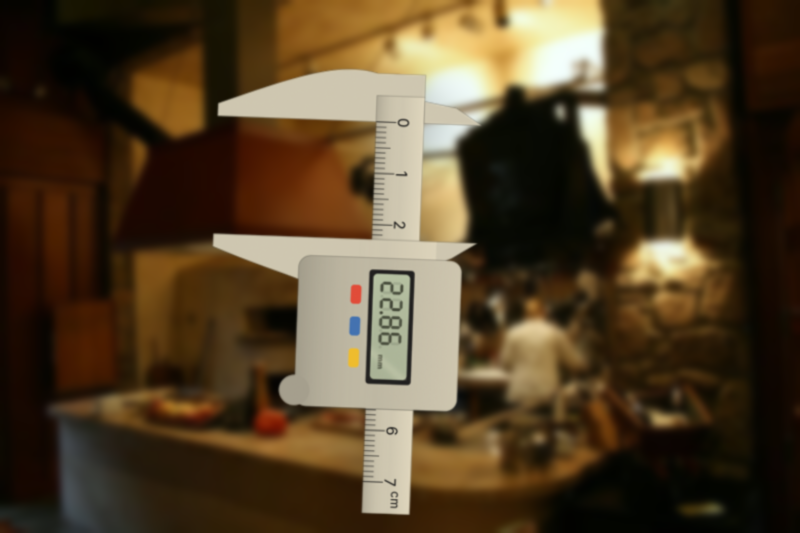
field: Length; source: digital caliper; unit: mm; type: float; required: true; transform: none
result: 22.86 mm
